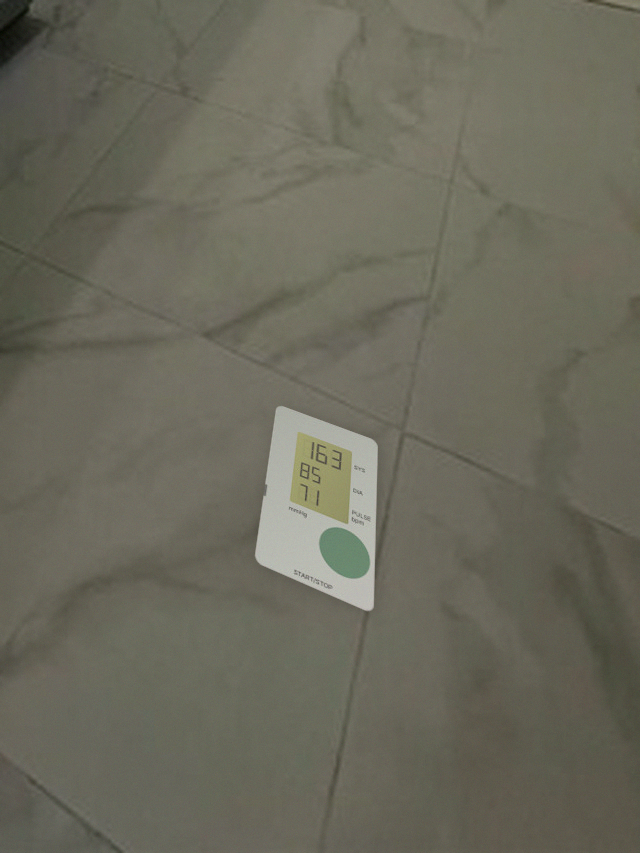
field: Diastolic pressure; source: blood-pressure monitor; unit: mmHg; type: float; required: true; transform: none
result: 85 mmHg
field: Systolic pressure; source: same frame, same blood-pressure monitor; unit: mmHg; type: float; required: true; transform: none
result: 163 mmHg
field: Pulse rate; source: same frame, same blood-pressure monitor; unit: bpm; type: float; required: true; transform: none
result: 71 bpm
